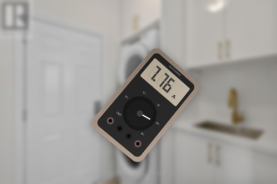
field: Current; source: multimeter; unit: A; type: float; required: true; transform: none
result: 7.76 A
